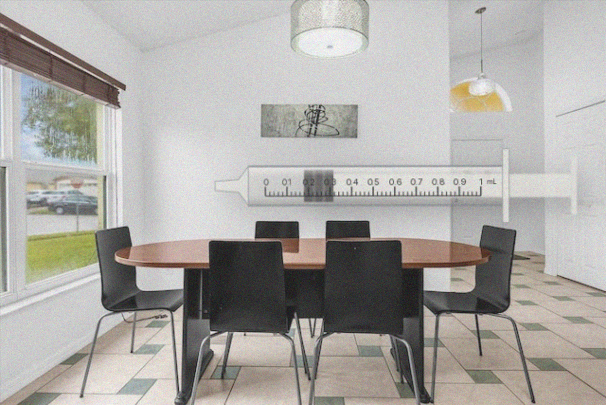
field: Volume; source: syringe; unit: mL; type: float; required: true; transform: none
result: 0.18 mL
